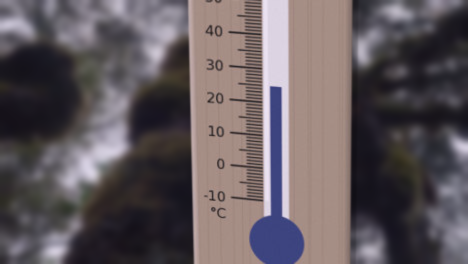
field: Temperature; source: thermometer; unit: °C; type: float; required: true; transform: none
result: 25 °C
